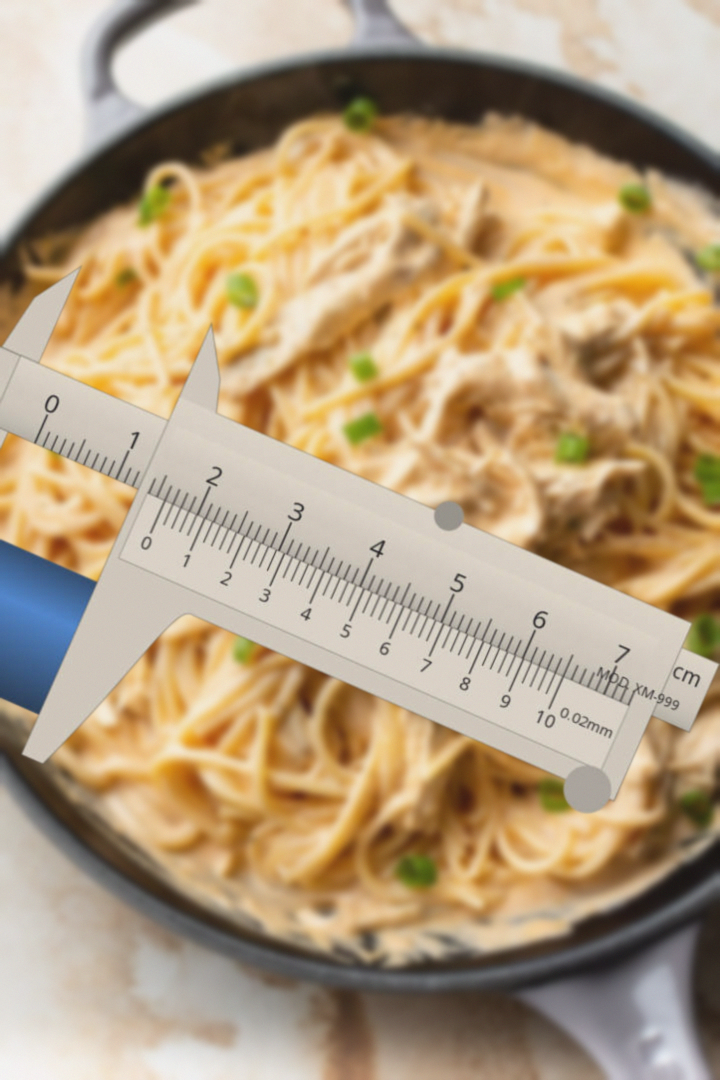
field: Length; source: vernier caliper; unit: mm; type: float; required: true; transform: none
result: 16.0 mm
